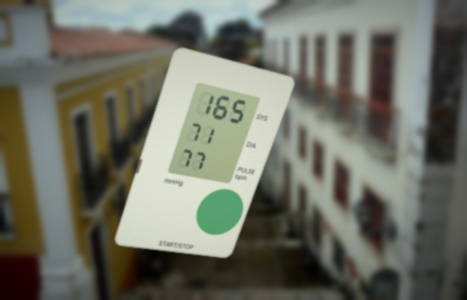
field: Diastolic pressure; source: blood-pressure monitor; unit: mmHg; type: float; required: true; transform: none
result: 71 mmHg
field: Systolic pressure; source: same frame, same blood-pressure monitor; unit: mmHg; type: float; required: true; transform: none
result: 165 mmHg
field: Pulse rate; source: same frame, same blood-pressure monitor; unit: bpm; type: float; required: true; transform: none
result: 77 bpm
